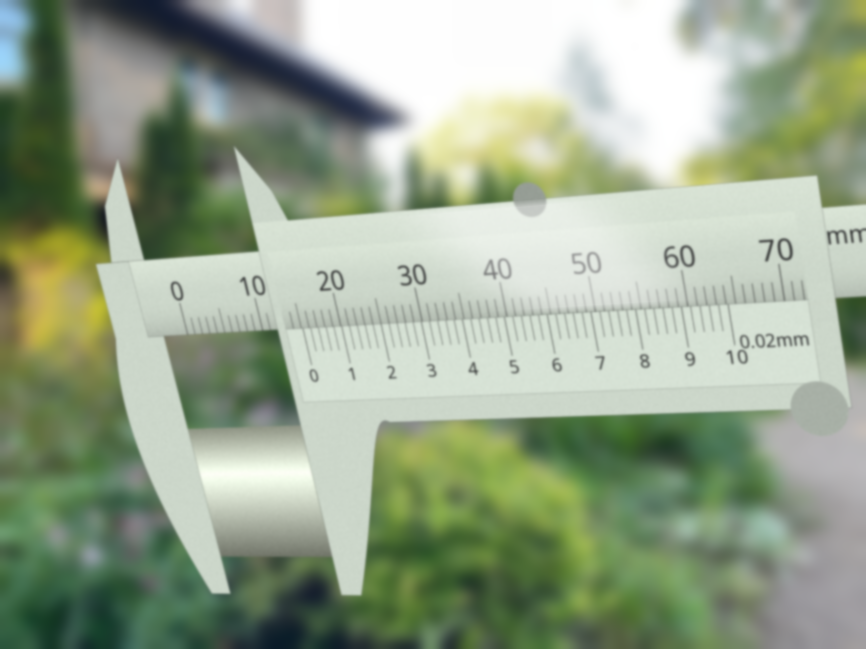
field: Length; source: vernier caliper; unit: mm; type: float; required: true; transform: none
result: 15.2 mm
